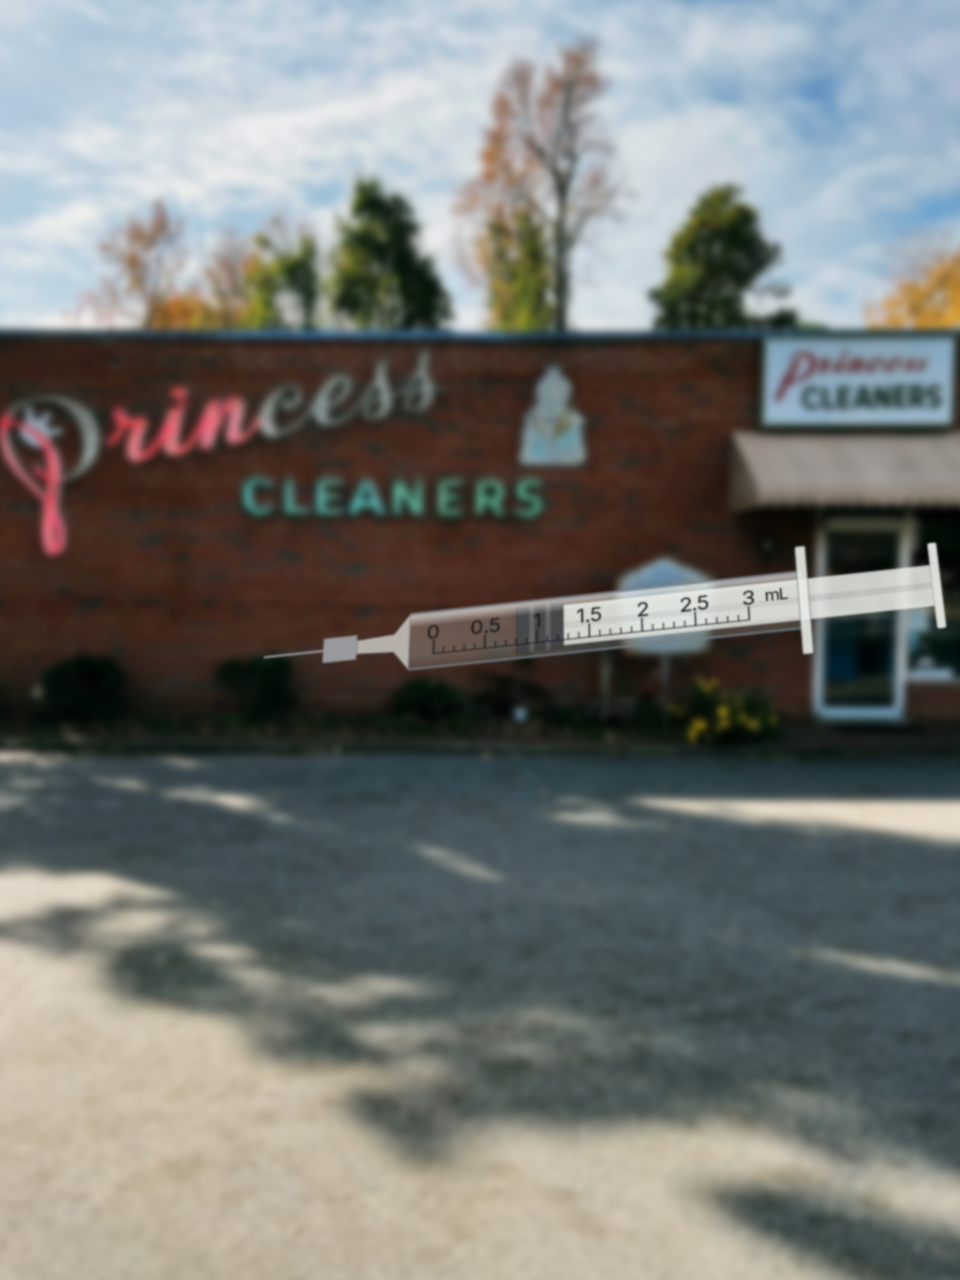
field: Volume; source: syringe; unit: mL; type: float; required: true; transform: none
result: 0.8 mL
